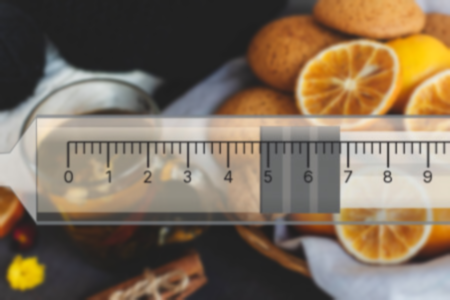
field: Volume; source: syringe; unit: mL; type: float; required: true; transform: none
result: 4.8 mL
